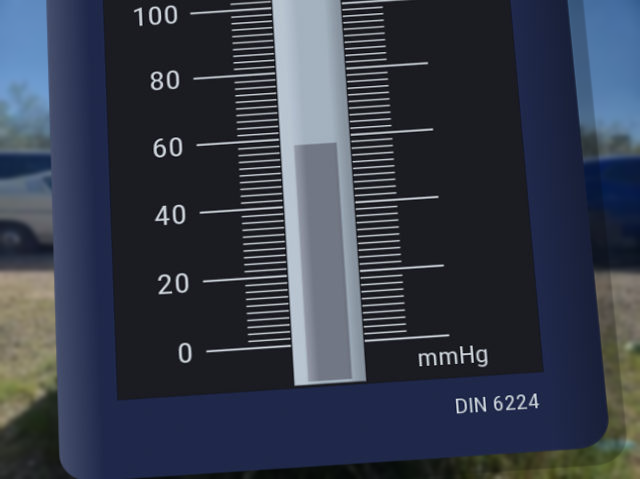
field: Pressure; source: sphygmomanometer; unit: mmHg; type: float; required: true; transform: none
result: 58 mmHg
